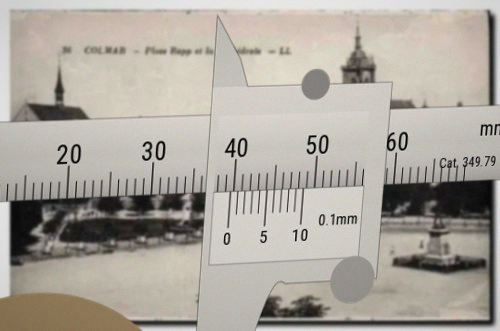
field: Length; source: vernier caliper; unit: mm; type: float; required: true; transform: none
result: 39.6 mm
